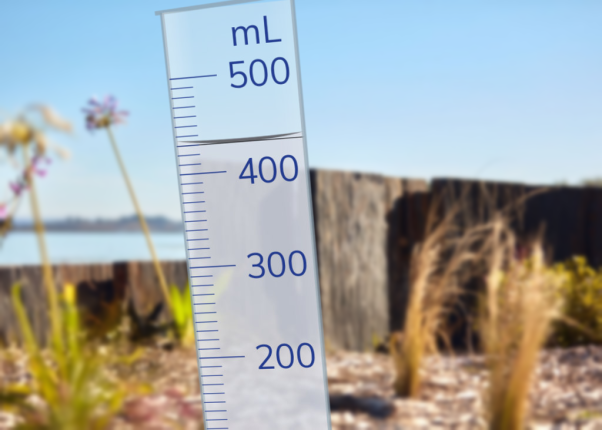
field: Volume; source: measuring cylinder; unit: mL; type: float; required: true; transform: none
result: 430 mL
